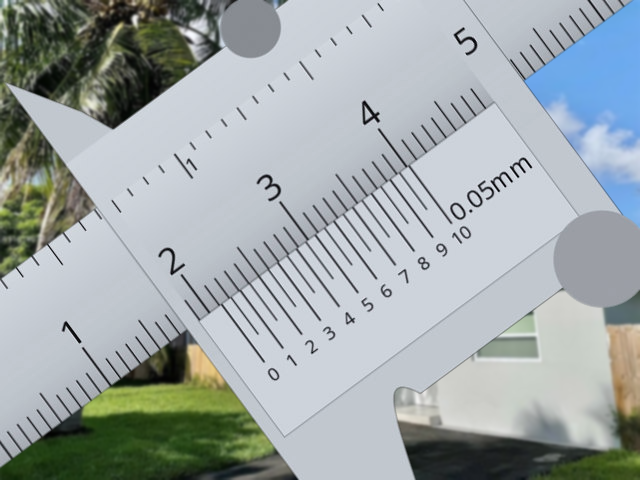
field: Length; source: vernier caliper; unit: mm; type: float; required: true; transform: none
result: 21.2 mm
